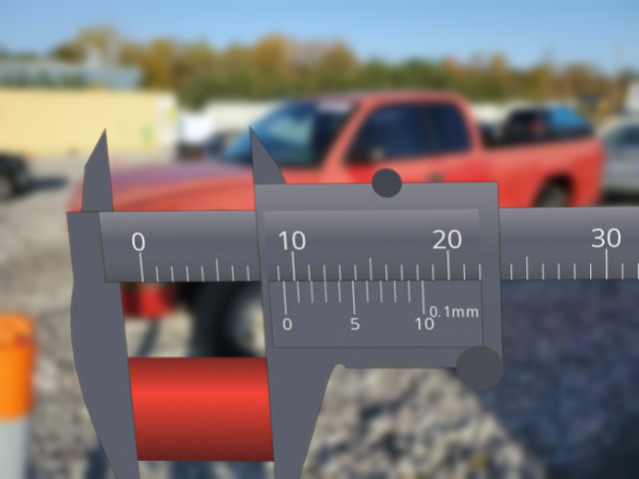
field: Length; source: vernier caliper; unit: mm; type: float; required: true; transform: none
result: 9.3 mm
